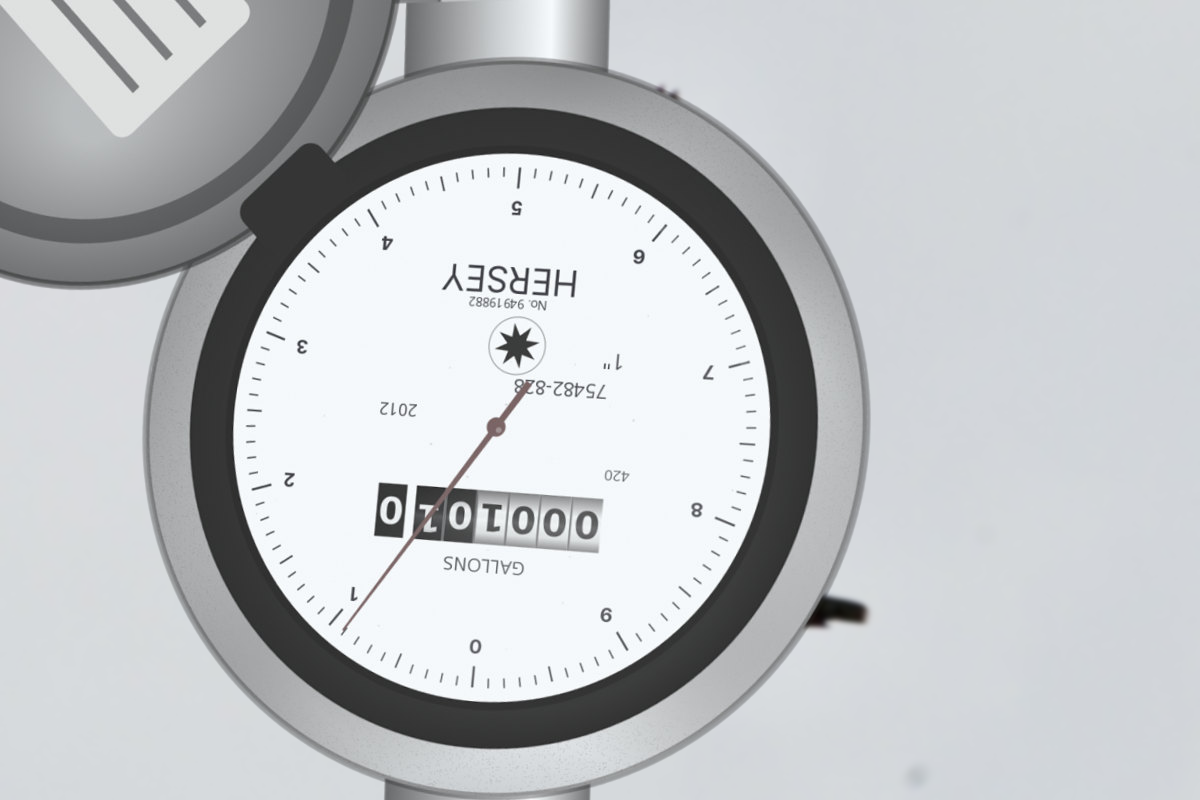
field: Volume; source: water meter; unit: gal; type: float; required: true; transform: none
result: 1010.9 gal
